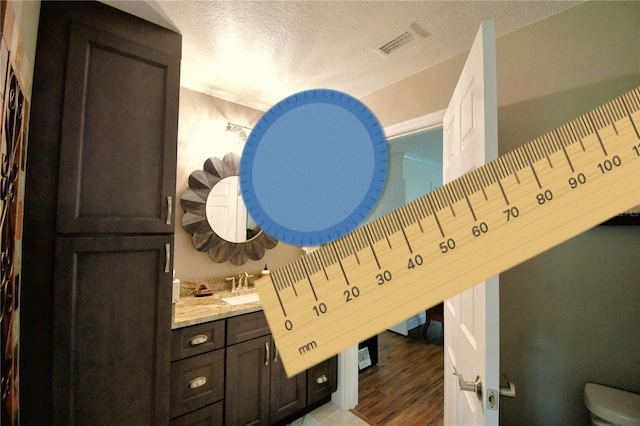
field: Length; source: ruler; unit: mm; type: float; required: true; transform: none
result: 45 mm
